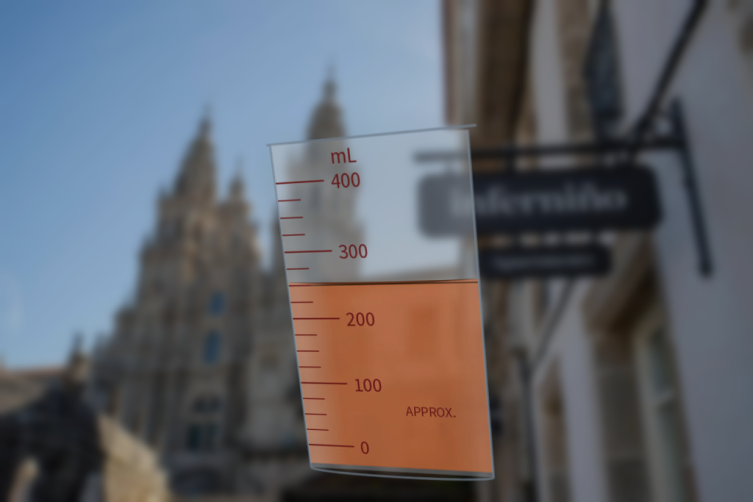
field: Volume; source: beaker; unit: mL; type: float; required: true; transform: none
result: 250 mL
